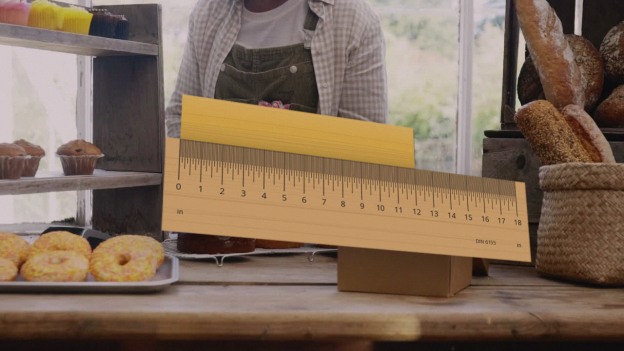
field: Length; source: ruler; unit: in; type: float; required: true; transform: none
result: 12 in
